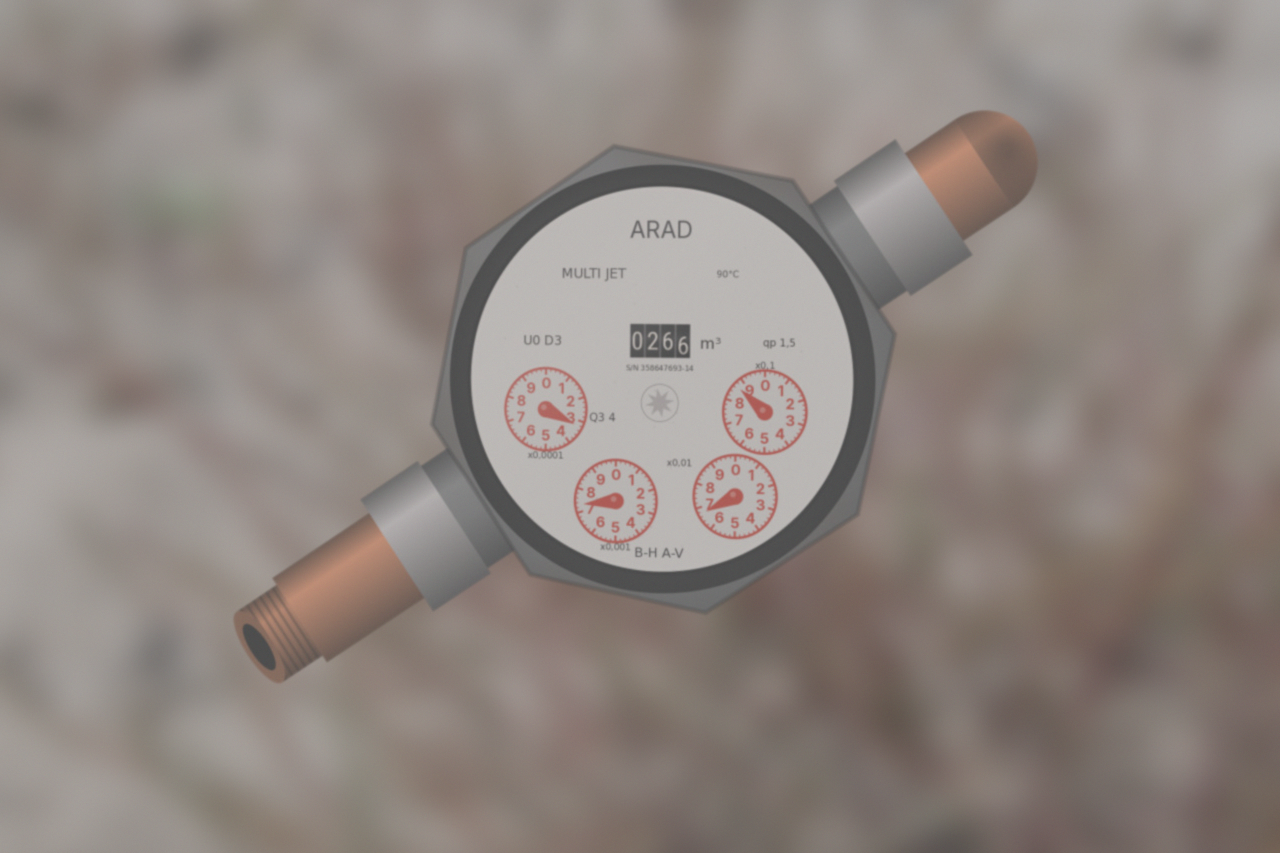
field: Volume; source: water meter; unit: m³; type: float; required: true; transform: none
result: 265.8673 m³
